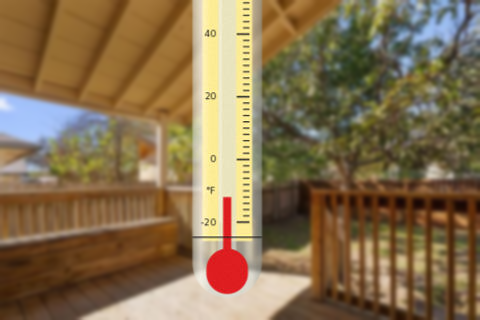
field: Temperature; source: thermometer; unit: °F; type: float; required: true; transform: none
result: -12 °F
